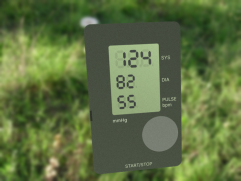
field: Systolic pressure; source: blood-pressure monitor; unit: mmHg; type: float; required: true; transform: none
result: 124 mmHg
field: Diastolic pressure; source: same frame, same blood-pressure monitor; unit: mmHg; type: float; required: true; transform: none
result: 82 mmHg
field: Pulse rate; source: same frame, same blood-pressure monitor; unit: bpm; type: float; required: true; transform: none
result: 55 bpm
